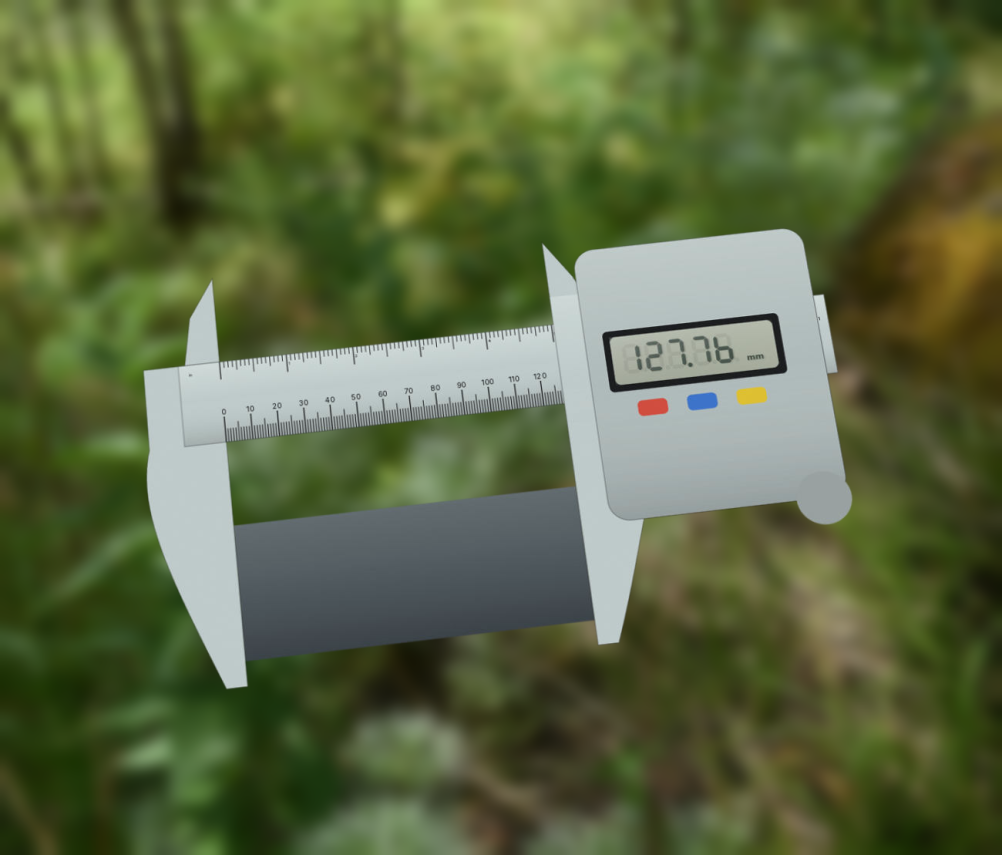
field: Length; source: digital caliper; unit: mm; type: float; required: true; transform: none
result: 127.76 mm
